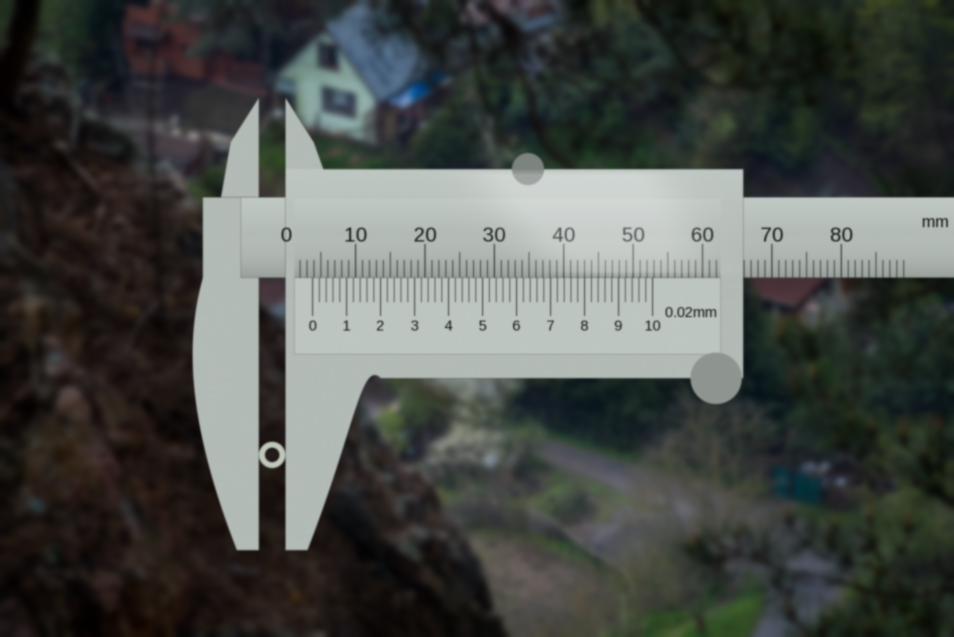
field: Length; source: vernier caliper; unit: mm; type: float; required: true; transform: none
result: 3.8 mm
